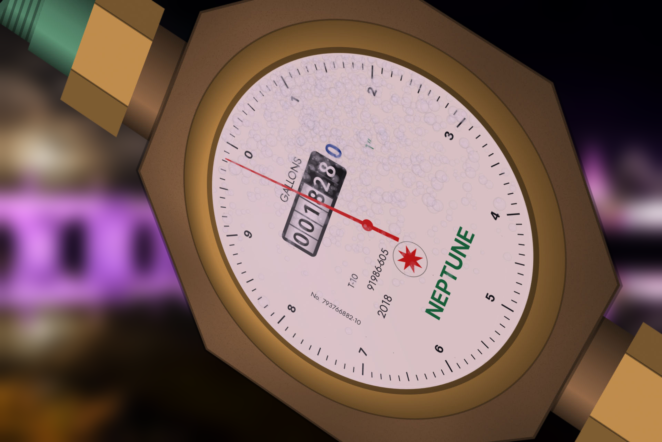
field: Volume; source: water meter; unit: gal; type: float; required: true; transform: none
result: 18279.8 gal
